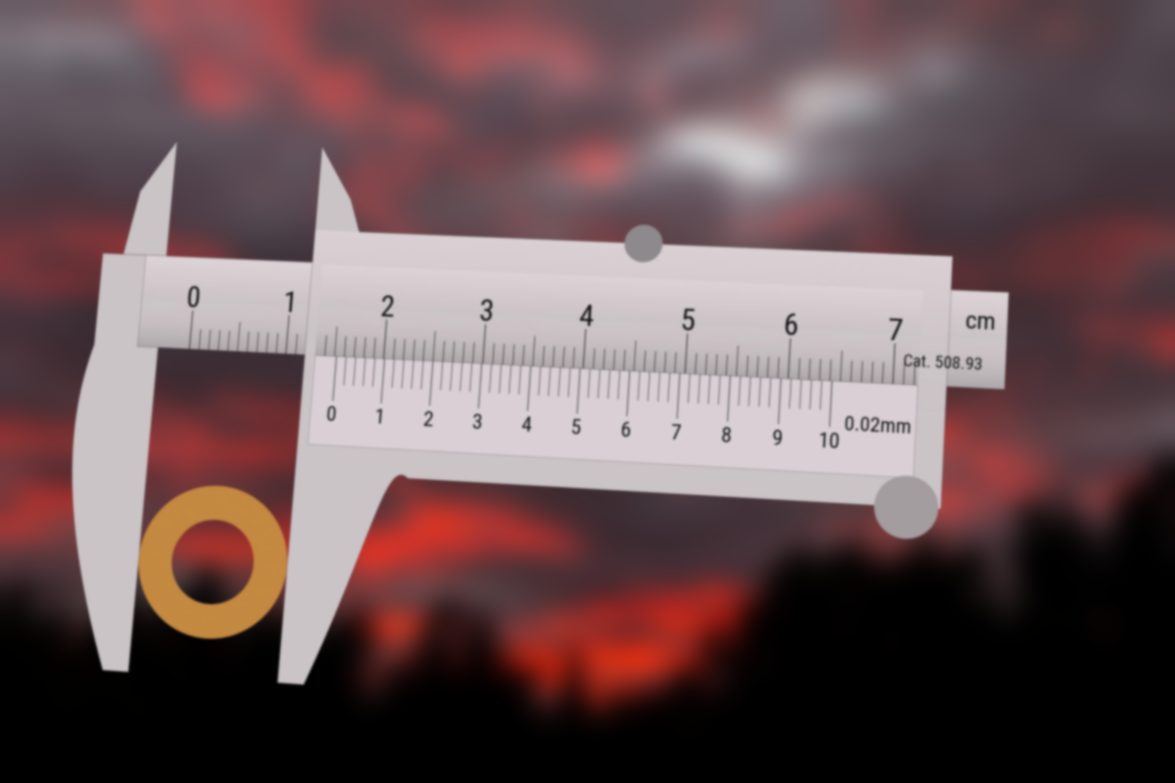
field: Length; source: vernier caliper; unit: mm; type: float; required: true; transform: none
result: 15.2 mm
